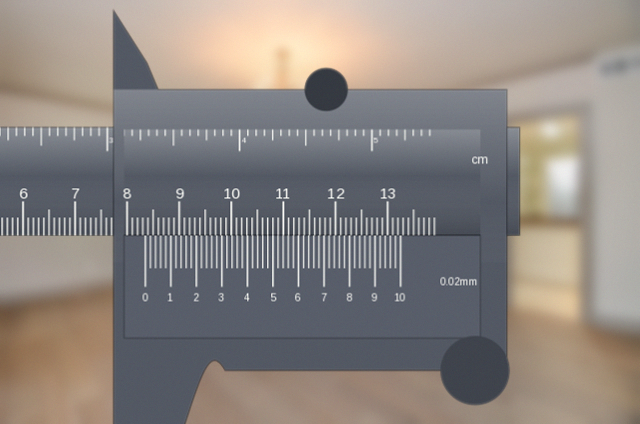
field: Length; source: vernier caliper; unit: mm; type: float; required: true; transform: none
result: 83.5 mm
